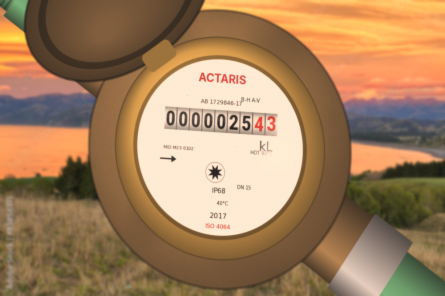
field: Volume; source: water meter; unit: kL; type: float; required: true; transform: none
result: 25.43 kL
